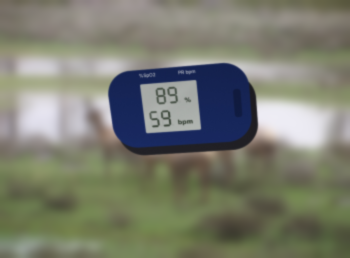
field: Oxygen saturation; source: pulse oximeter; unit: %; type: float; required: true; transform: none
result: 89 %
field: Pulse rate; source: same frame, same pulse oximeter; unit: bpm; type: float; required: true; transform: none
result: 59 bpm
